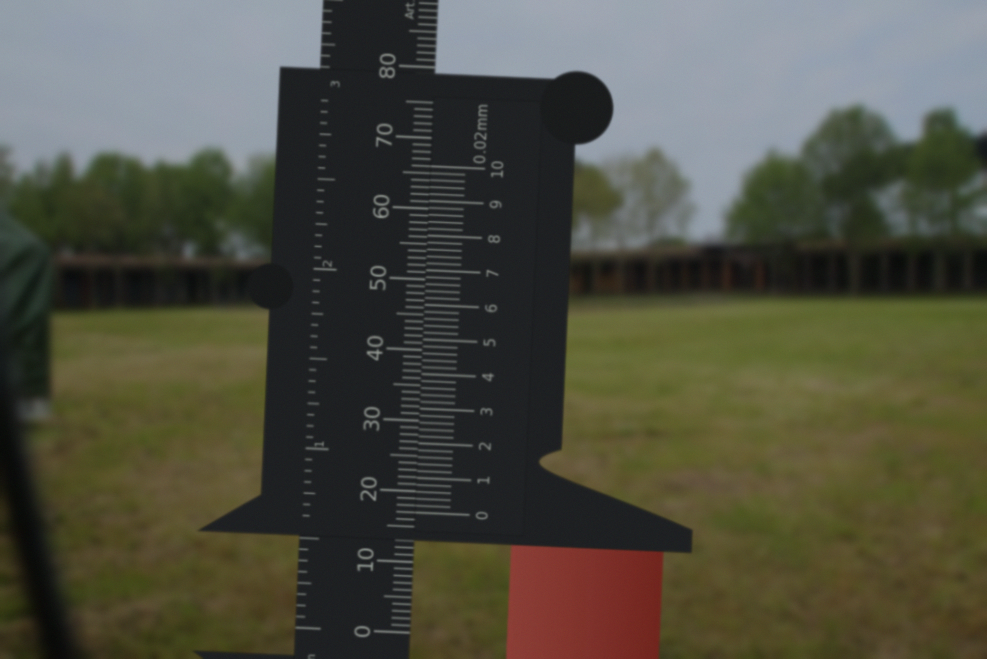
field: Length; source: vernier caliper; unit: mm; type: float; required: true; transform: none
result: 17.0 mm
